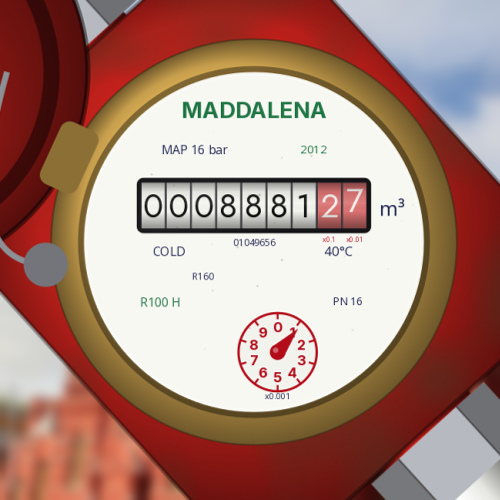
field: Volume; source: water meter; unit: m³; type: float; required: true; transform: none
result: 8881.271 m³
